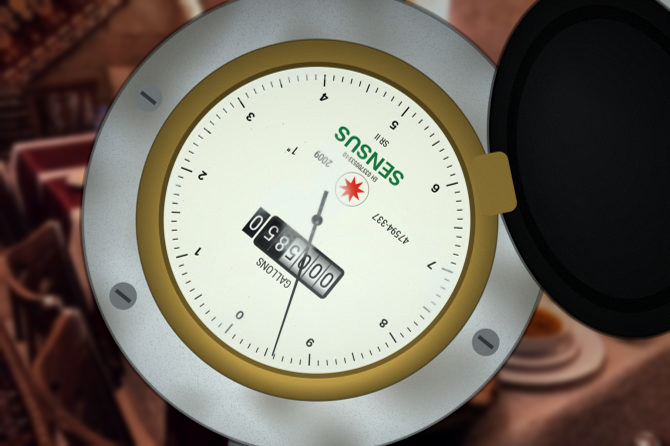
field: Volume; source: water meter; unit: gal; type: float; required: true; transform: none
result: 5849.4 gal
